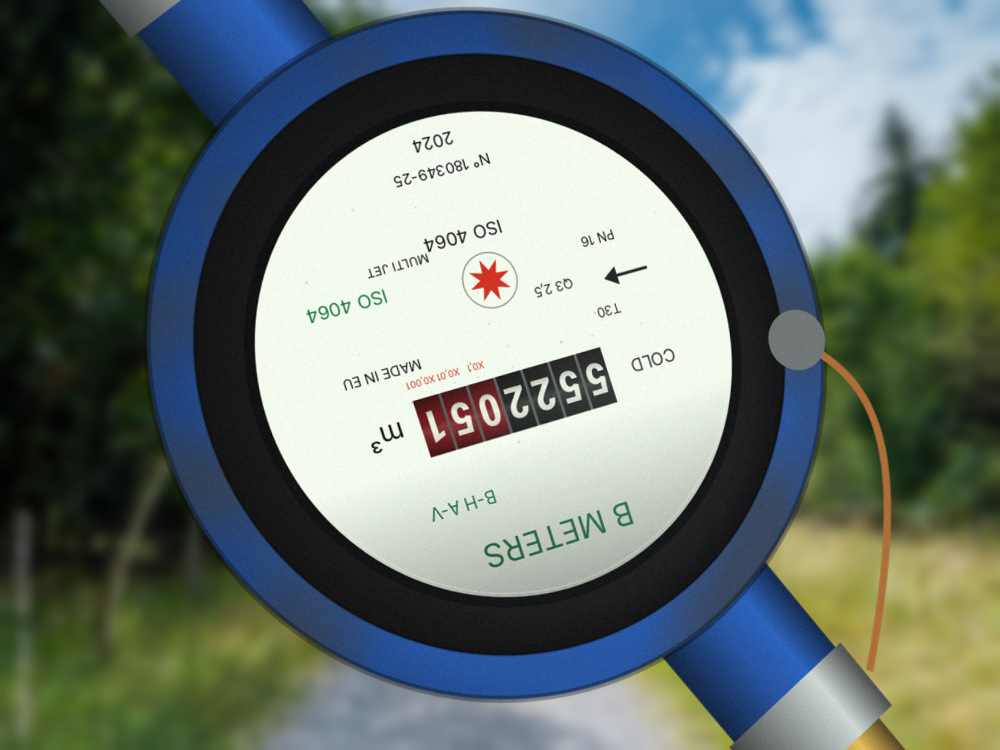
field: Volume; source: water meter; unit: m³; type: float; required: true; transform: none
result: 5522.051 m³
